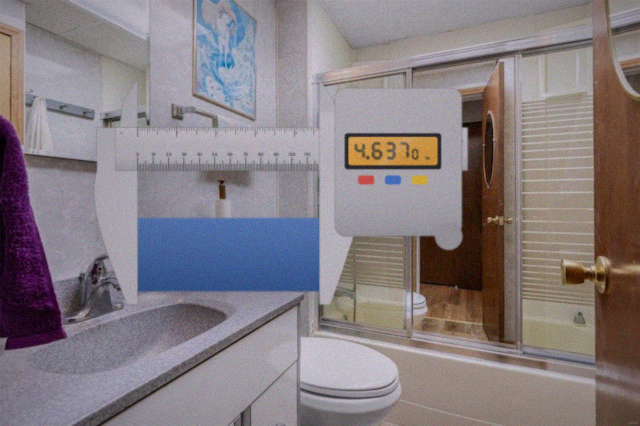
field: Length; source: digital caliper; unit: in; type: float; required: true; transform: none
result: 4.6370 in
